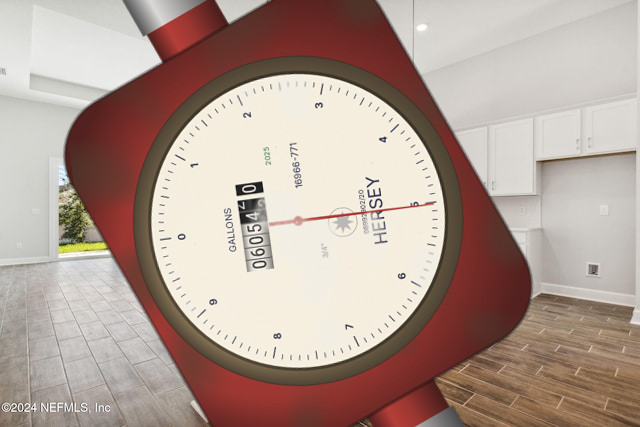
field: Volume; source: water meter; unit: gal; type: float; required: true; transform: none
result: 605425.0 gal
